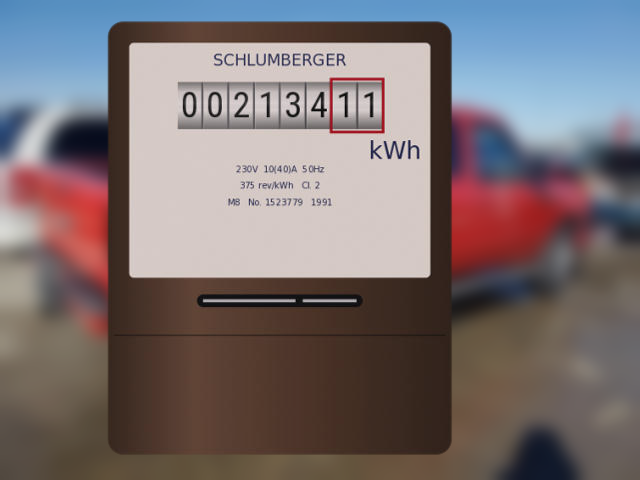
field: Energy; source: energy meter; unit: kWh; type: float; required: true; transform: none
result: 2134.11 kWh
